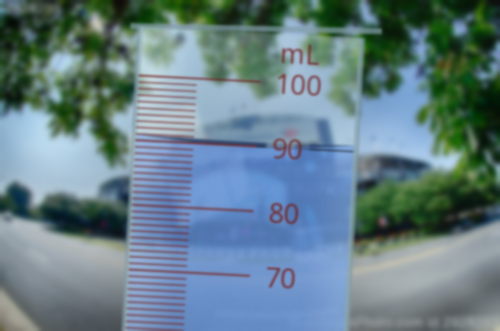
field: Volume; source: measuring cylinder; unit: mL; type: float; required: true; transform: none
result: 90 mL
